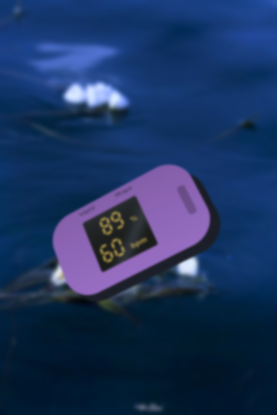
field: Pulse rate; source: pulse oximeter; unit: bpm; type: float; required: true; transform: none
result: 60 bpm
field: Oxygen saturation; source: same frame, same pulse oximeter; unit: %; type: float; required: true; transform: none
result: 89 %
